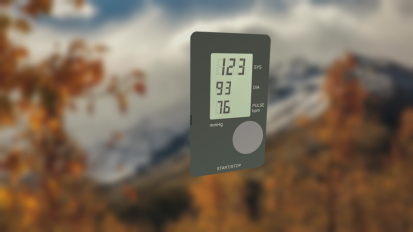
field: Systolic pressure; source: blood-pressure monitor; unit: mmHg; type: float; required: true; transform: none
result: 123 mmHg
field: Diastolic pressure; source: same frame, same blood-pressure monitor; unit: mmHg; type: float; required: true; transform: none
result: 93 mmHg
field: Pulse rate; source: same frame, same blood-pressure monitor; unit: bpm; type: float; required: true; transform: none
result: 76 bpm
